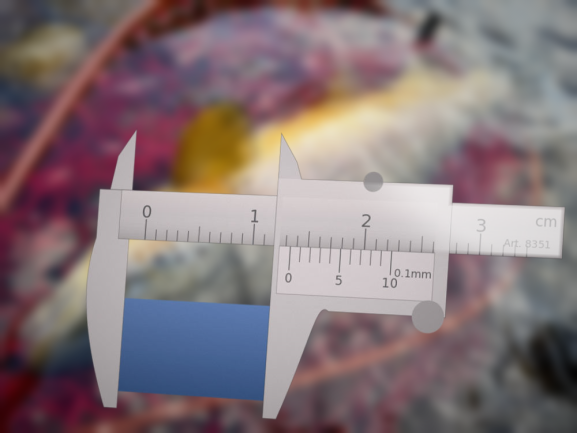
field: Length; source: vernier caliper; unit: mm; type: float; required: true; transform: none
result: 13.4 mm
